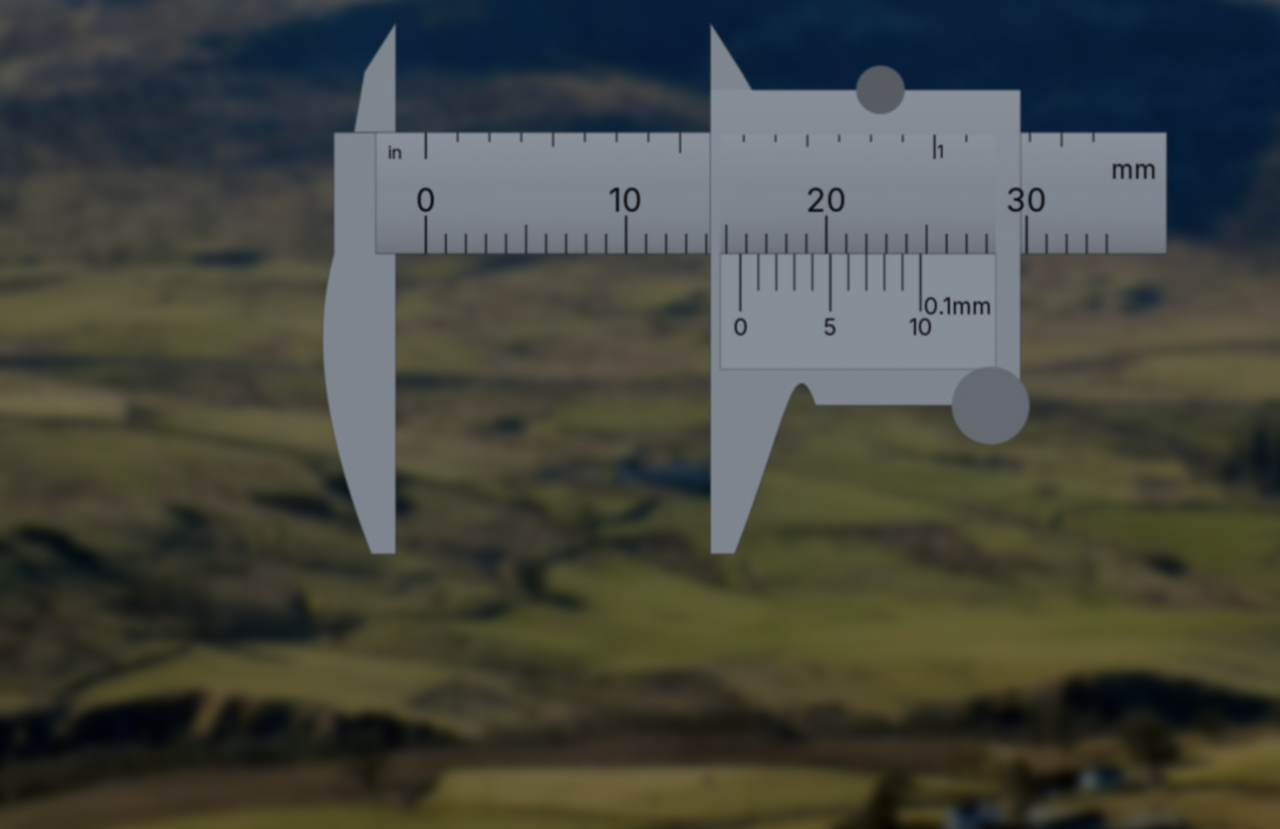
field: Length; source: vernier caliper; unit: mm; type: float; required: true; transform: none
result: 15.7 mm
